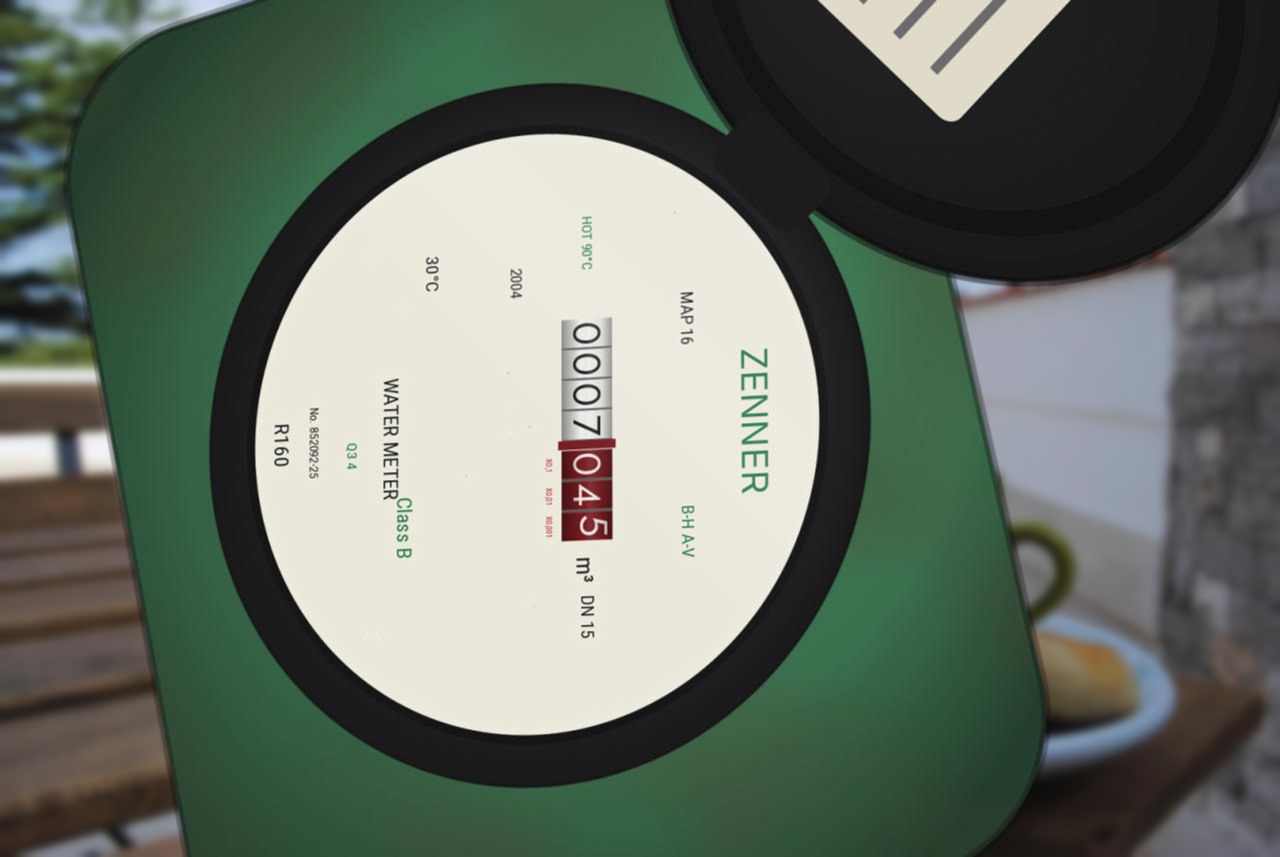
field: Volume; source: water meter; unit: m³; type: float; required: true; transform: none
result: 7.045 m³
